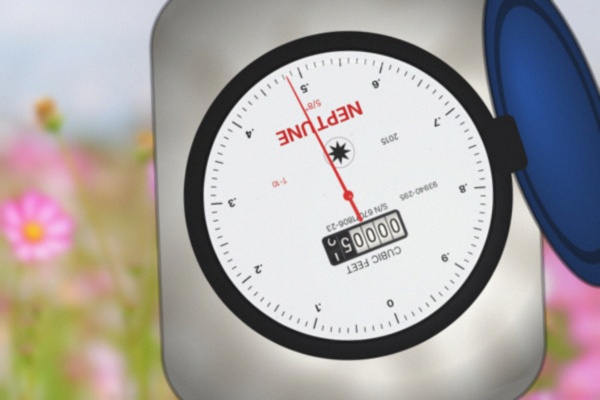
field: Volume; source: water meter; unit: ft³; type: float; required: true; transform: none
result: 51.48 ft³
